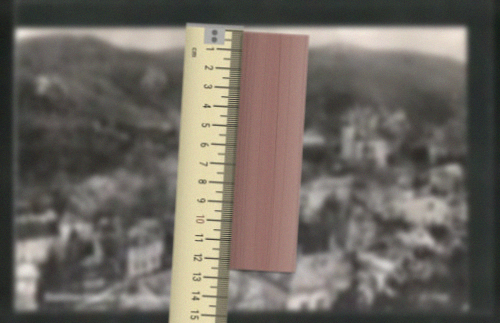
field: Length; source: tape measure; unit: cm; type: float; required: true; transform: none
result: 12.5 cm
